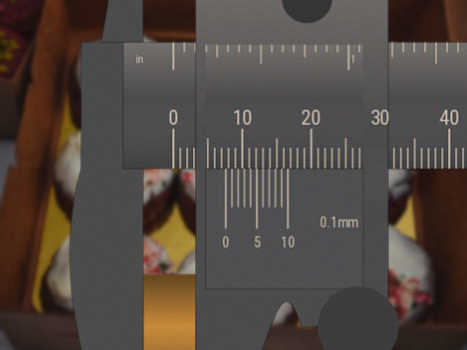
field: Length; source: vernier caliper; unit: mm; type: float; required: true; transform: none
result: 7.6 mm
